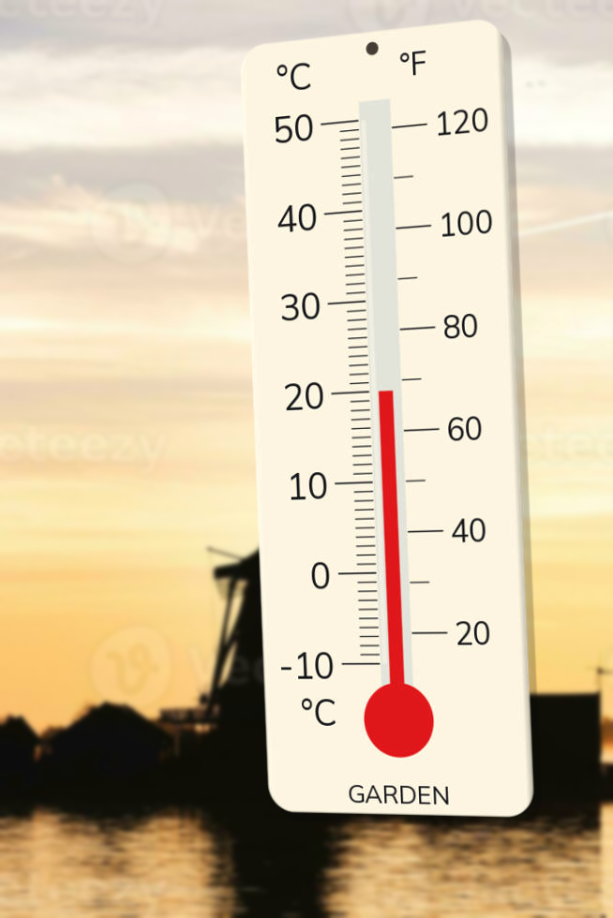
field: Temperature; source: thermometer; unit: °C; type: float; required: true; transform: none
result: 20 °C
